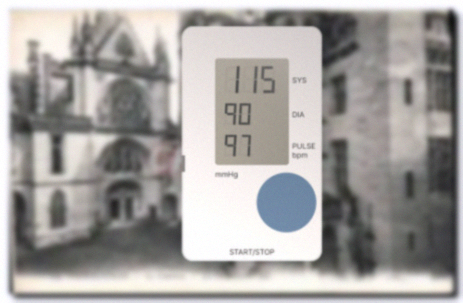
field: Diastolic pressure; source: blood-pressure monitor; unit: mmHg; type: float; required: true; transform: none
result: 90 mmHg
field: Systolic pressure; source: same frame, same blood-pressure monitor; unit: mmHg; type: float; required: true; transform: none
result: 115 mmHg
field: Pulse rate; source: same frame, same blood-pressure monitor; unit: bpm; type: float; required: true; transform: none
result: 97 bpm
